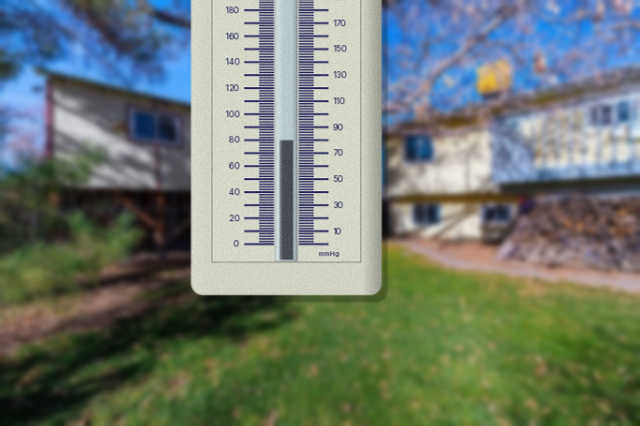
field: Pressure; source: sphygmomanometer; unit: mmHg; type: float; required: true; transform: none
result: 80 mmHg
